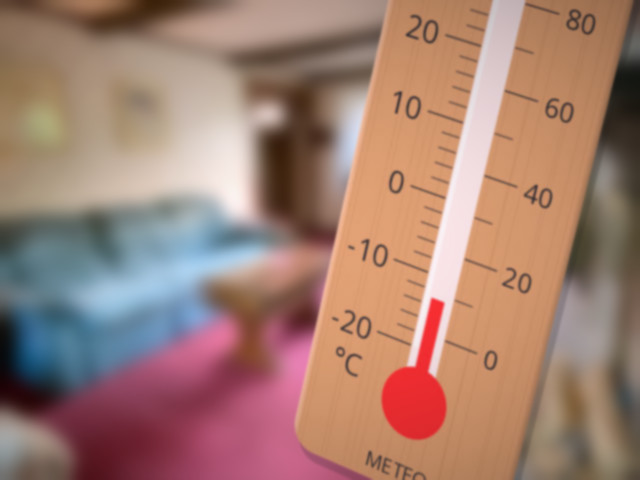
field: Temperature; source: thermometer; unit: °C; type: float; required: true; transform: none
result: -13 °C
